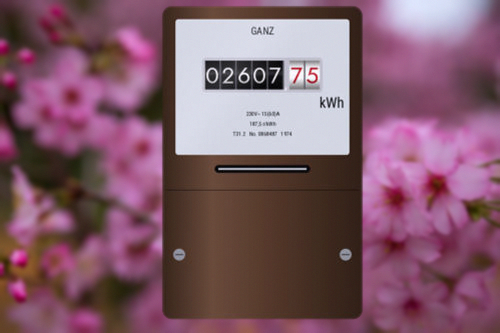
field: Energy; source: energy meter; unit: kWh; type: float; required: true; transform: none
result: 2607.75 kWh
